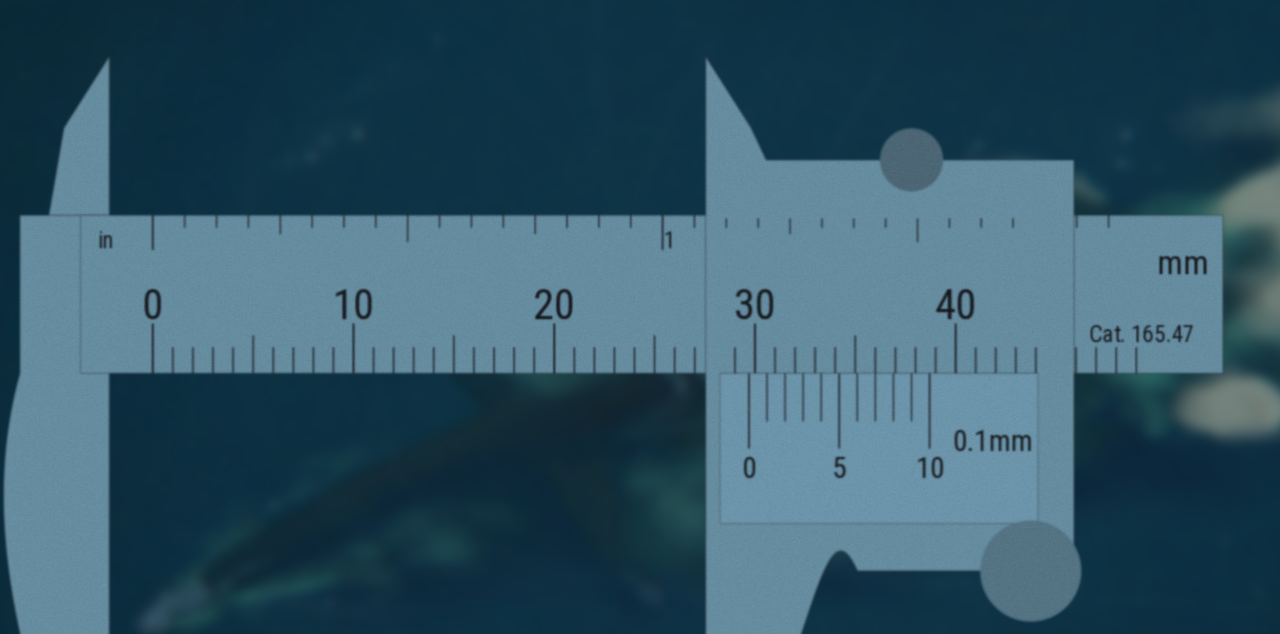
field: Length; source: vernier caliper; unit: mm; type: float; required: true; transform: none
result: 29.7 mm
